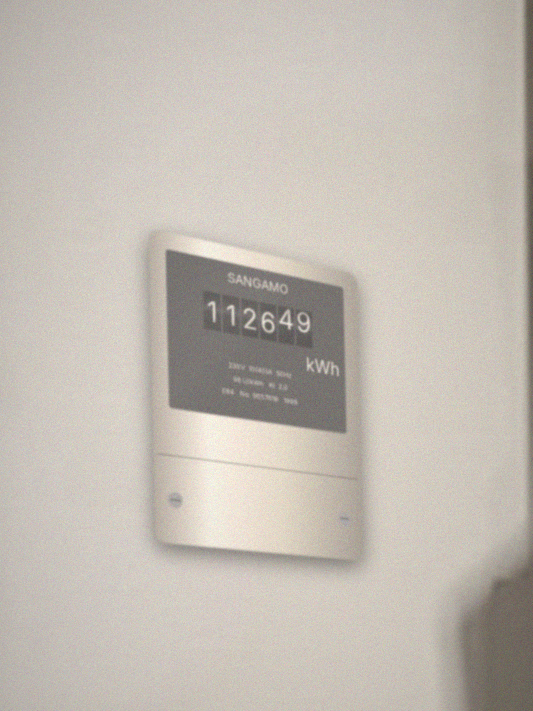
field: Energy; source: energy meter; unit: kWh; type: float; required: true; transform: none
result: 112649 kWh
